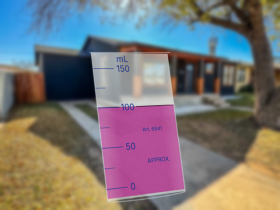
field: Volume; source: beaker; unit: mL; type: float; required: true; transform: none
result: 100 mL
